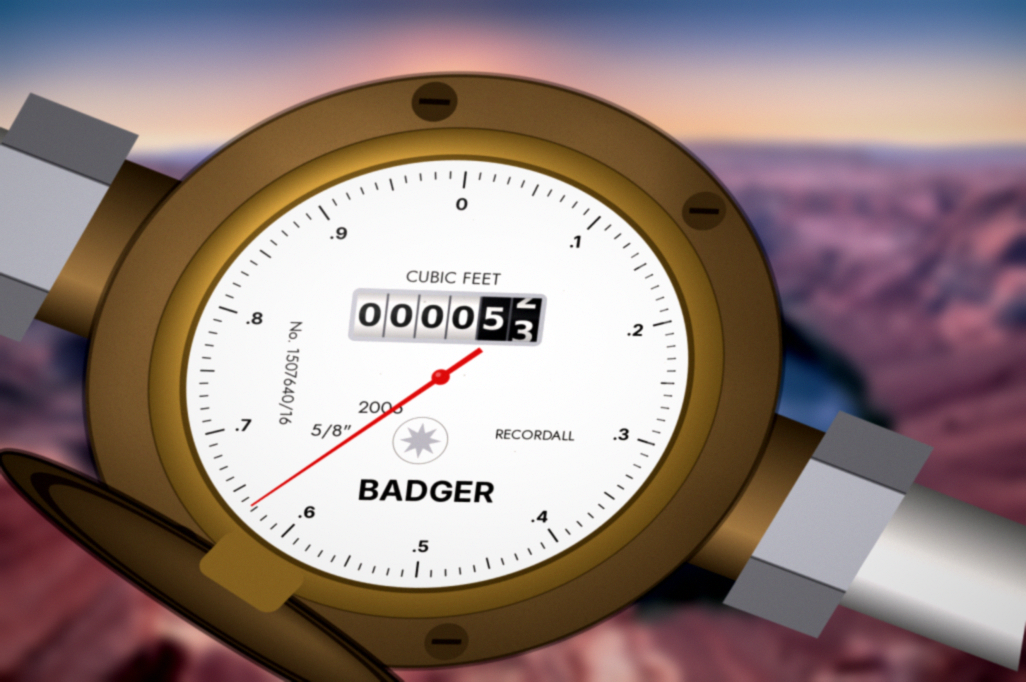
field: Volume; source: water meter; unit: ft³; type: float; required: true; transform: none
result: 52.63 ft³
